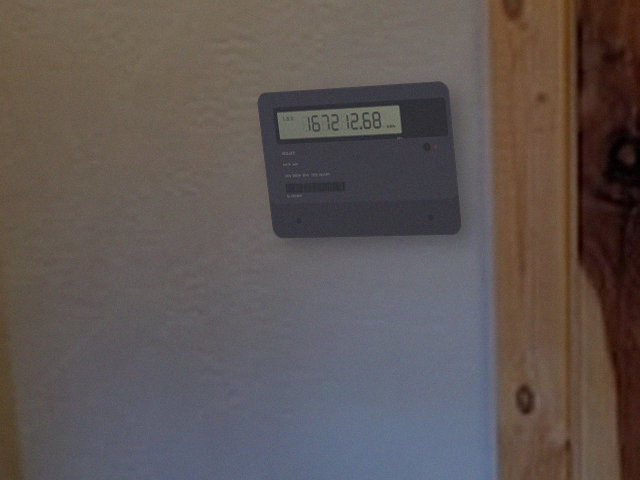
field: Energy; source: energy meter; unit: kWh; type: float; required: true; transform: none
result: 167212.68 kWh
